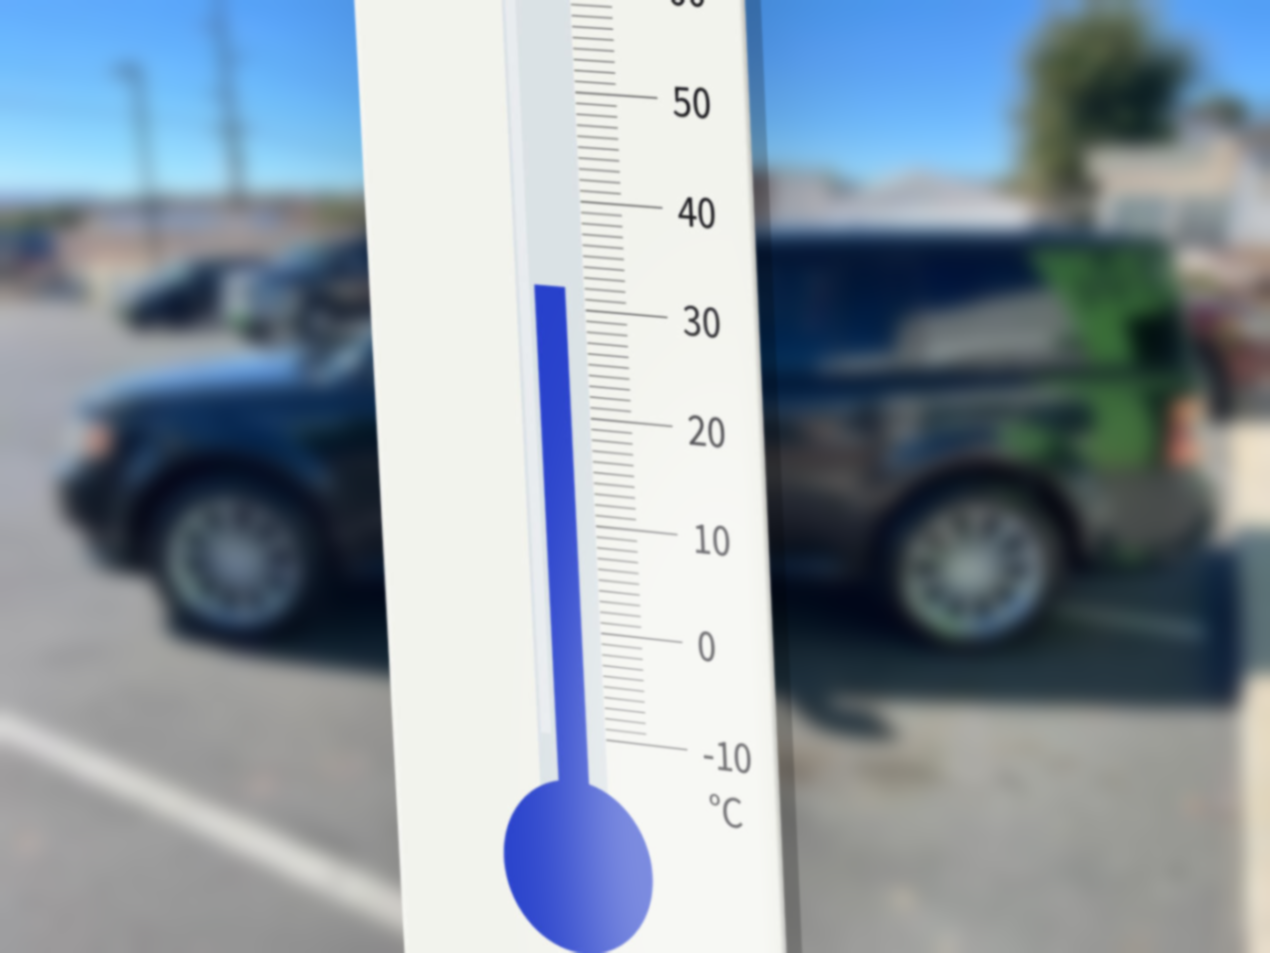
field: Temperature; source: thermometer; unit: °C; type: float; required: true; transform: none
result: 32 °C
